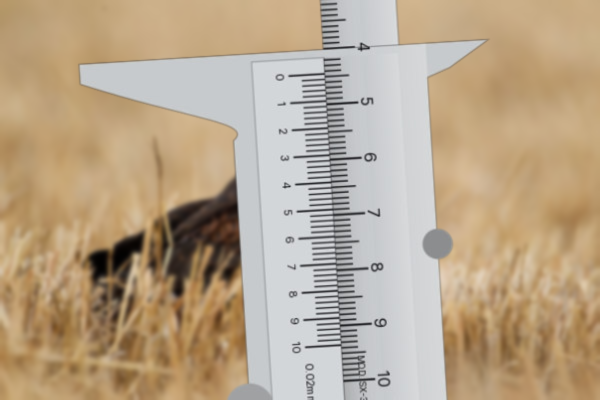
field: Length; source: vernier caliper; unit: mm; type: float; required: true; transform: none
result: 44.5 mm
